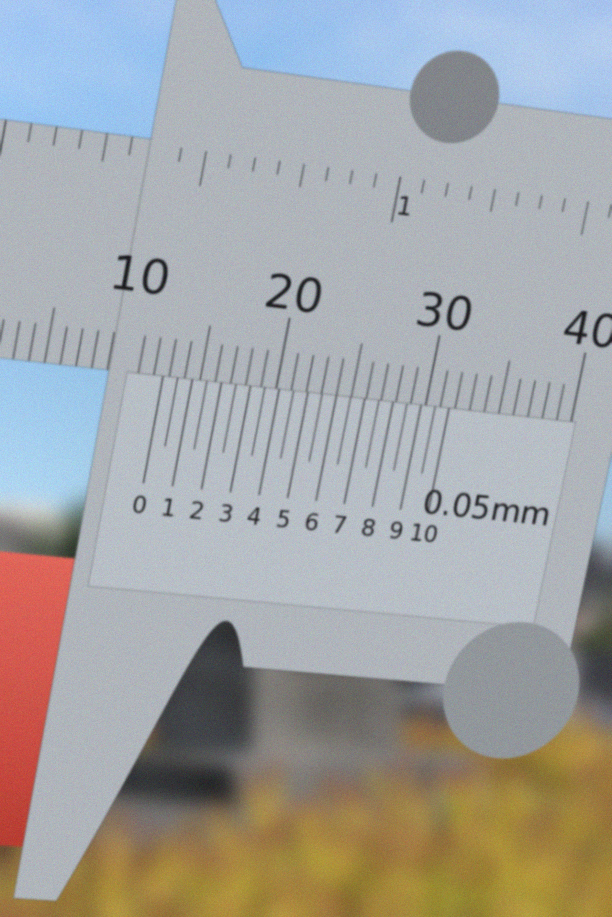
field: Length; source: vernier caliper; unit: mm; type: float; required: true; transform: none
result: 12.6 mm
